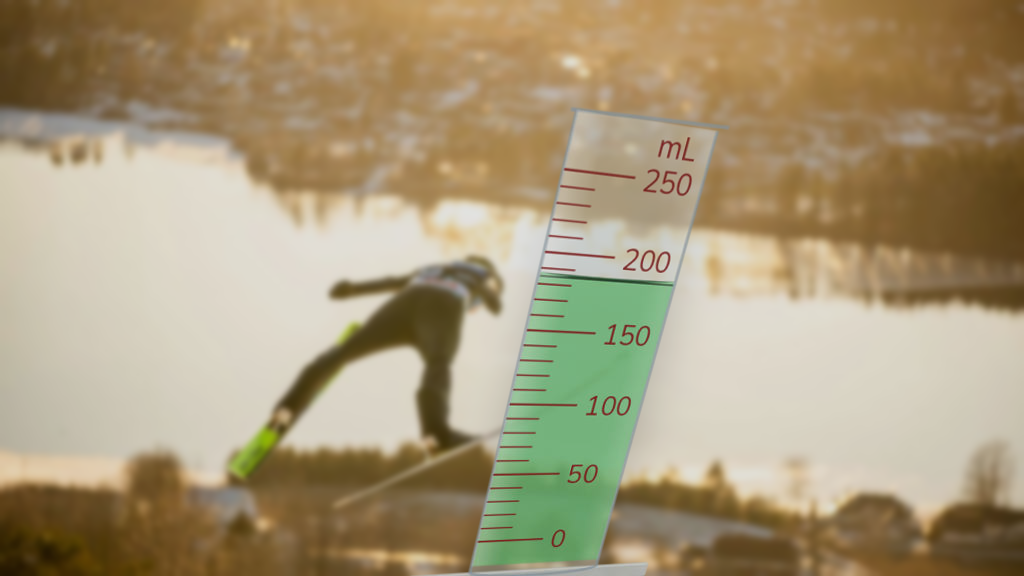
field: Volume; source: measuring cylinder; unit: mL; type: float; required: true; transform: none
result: 185 mL
